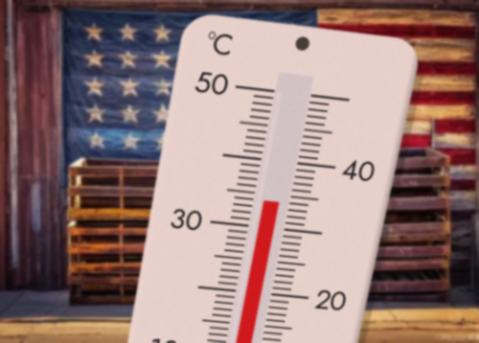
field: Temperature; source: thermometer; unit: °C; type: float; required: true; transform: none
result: 34 °C
